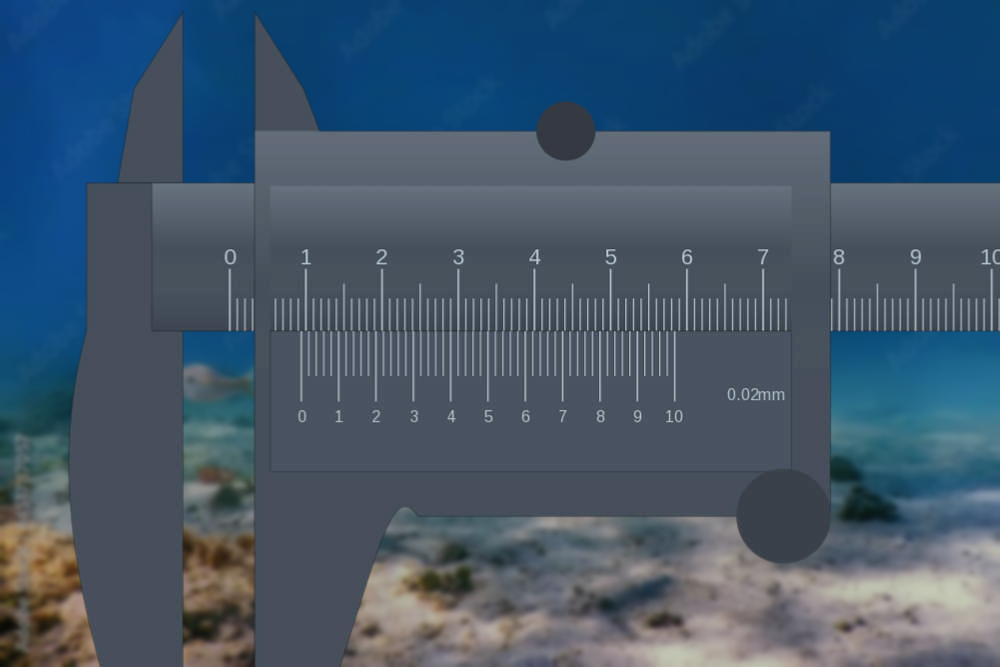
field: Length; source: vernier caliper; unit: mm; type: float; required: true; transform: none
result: 9.4 mm
